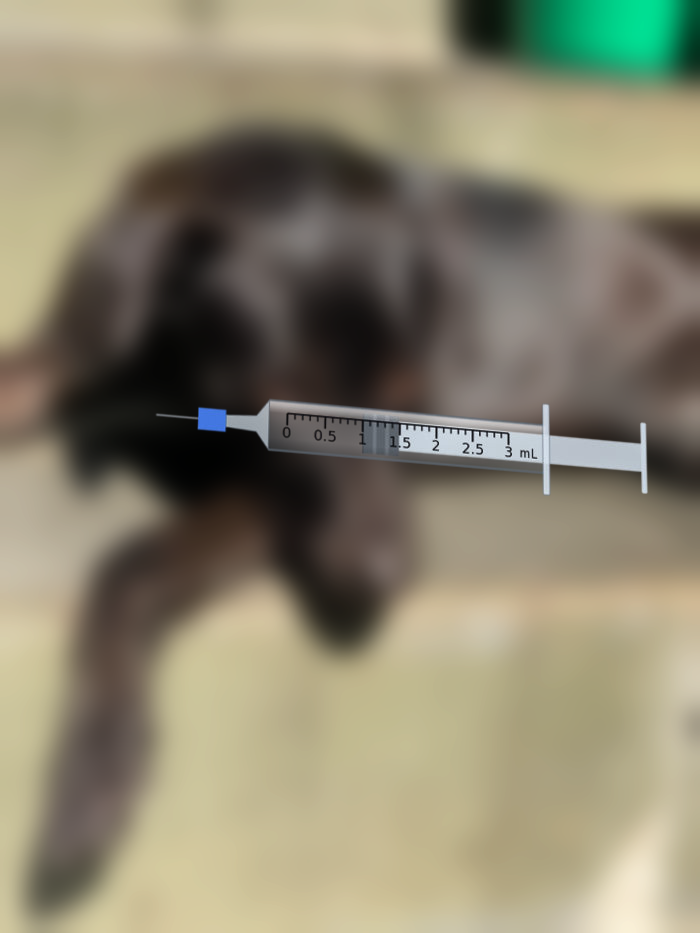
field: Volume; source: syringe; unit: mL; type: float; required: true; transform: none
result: 1 mL
